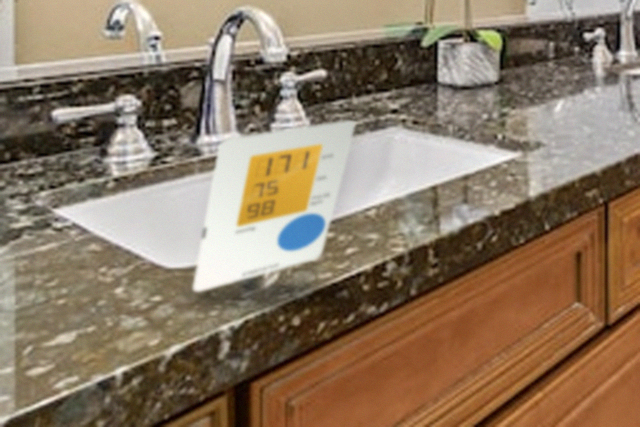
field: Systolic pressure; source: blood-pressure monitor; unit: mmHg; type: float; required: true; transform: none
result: 171 mmHg
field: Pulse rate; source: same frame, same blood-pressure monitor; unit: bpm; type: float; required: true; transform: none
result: 98 bpm
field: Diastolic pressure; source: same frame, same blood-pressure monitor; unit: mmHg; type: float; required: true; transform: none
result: 75 mmHg
